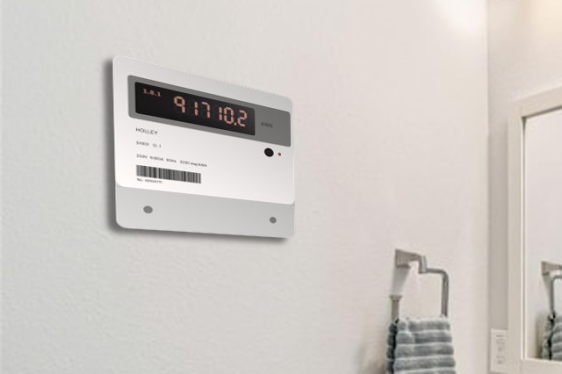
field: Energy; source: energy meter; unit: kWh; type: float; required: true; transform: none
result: 91710.2 kWh
